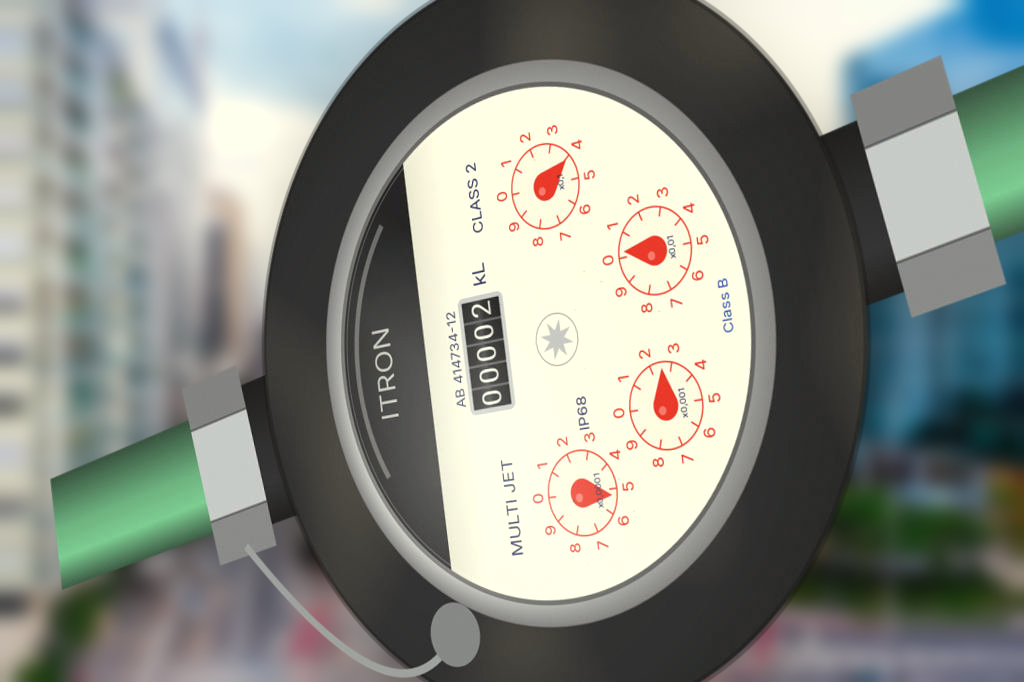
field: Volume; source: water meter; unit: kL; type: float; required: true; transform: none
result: 2.4025 kL
